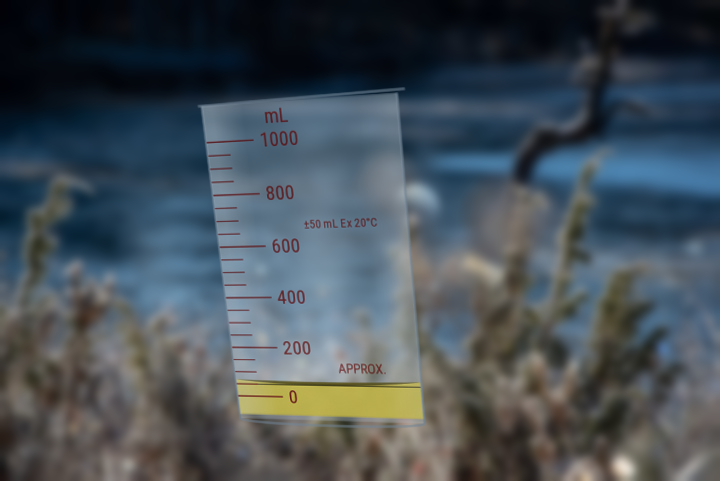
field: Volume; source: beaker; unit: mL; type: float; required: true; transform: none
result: 50 mL
